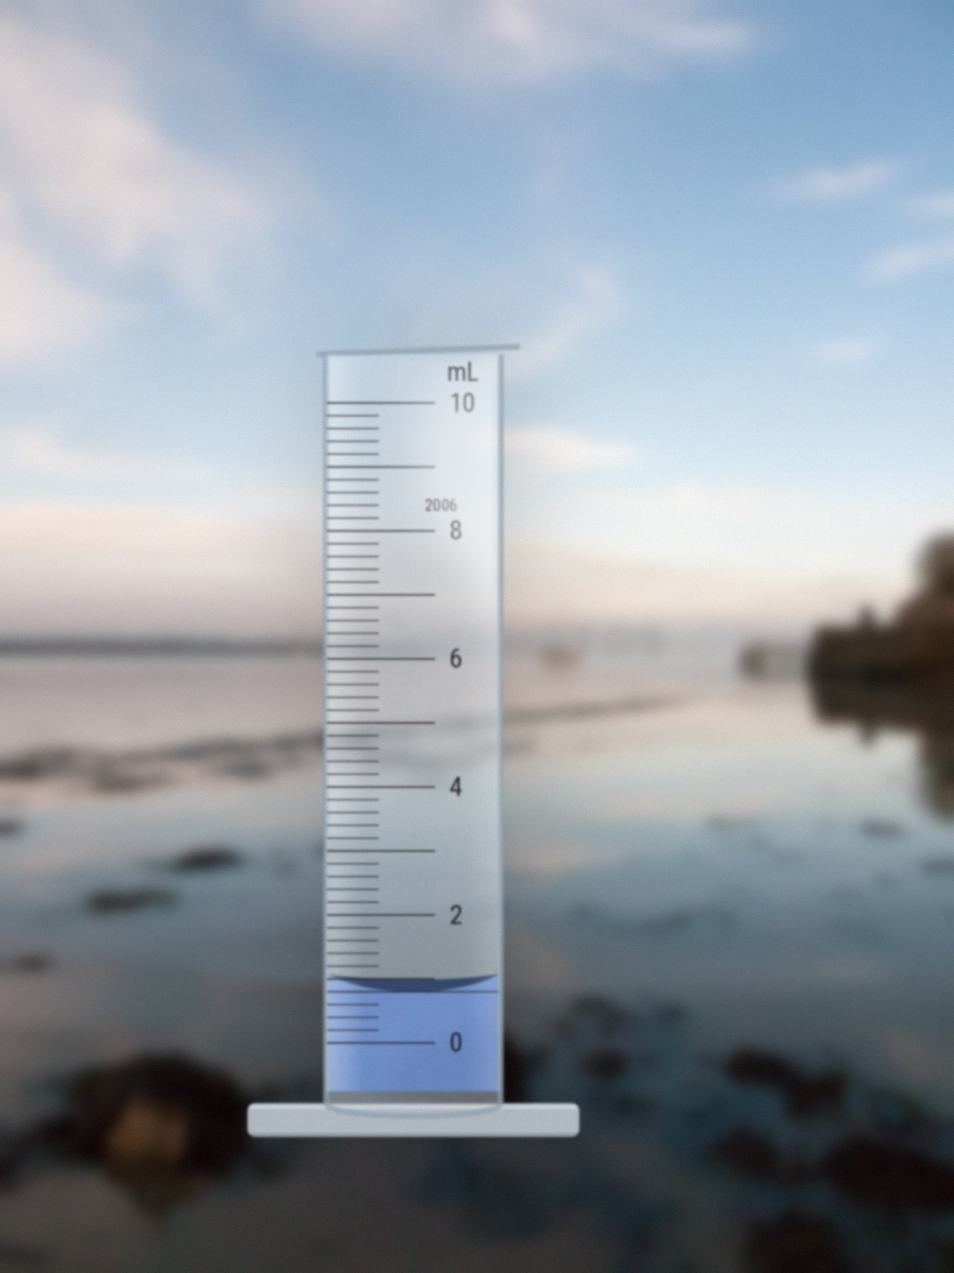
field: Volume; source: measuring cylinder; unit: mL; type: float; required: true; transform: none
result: 0.8 mL
